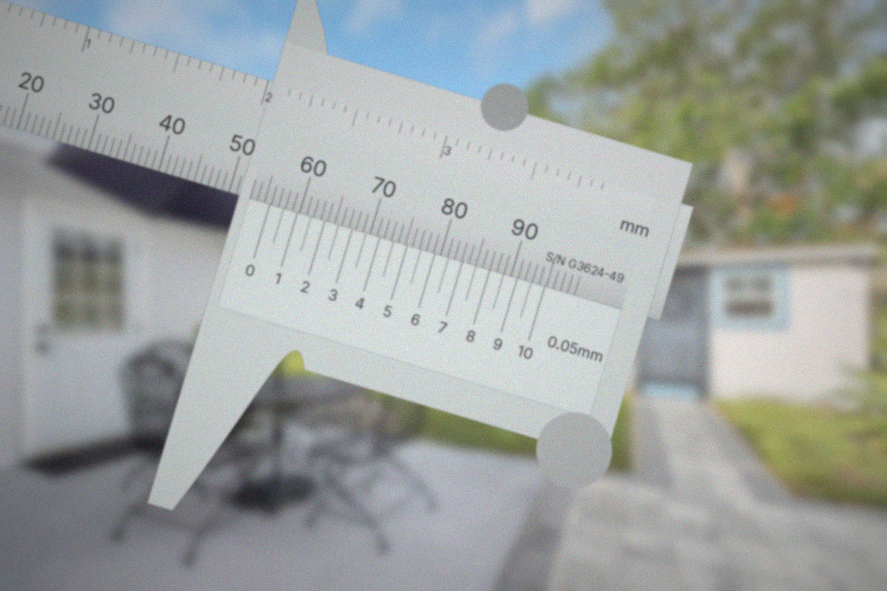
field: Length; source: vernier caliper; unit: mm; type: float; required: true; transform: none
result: 55.8 mm
